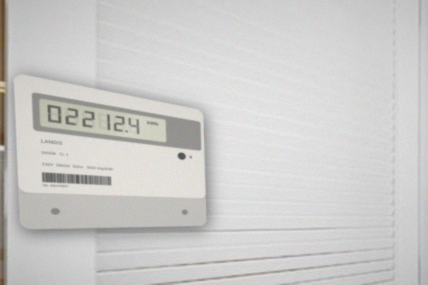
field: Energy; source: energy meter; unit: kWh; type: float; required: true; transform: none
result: 2212.4 kWh
